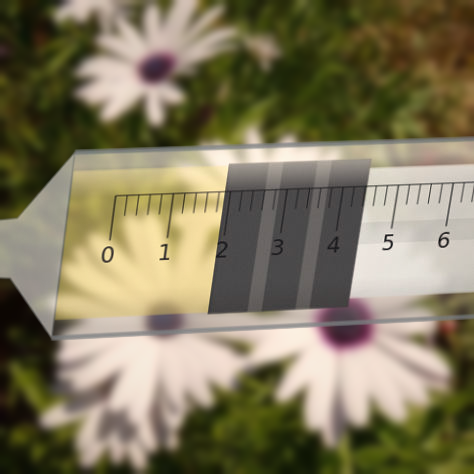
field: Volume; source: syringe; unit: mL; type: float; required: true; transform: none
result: 1.9 mL
